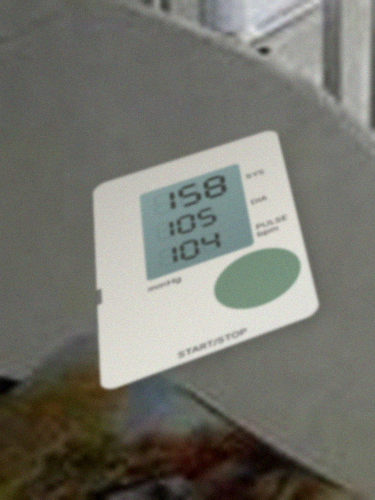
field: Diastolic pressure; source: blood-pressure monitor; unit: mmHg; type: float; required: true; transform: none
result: 105 mmHg
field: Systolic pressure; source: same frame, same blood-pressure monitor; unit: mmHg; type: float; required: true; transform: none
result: 158 mmHg
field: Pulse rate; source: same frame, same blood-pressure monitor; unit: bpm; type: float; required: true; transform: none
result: 104 bpm
